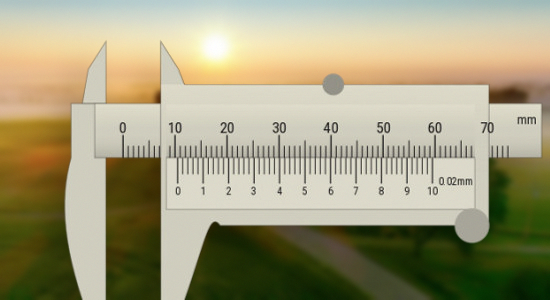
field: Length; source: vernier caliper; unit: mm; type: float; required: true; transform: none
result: 10.5 mm
